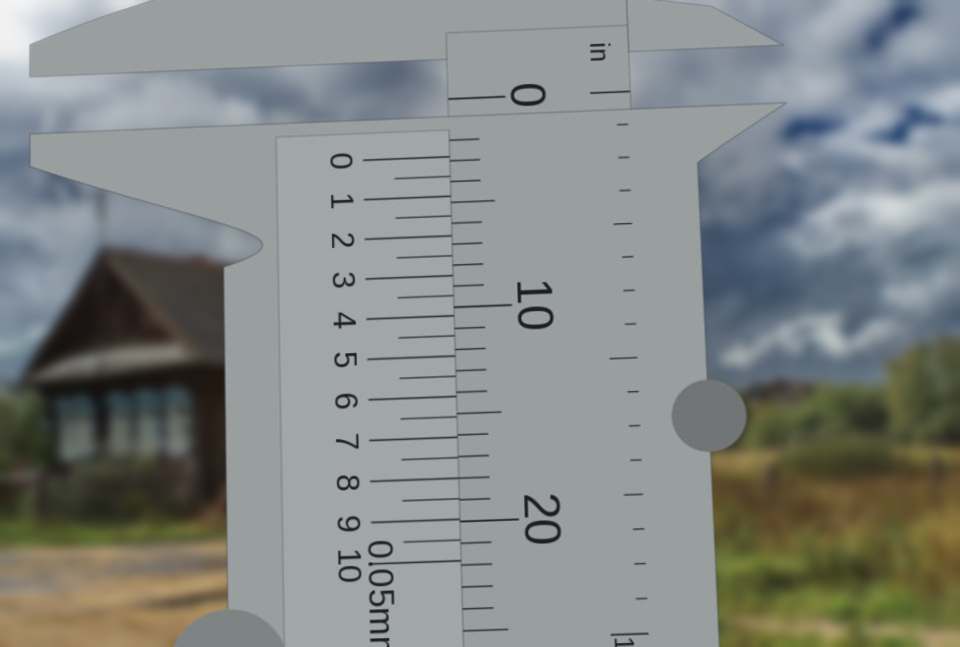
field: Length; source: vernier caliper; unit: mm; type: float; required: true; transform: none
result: 2.8 mm
